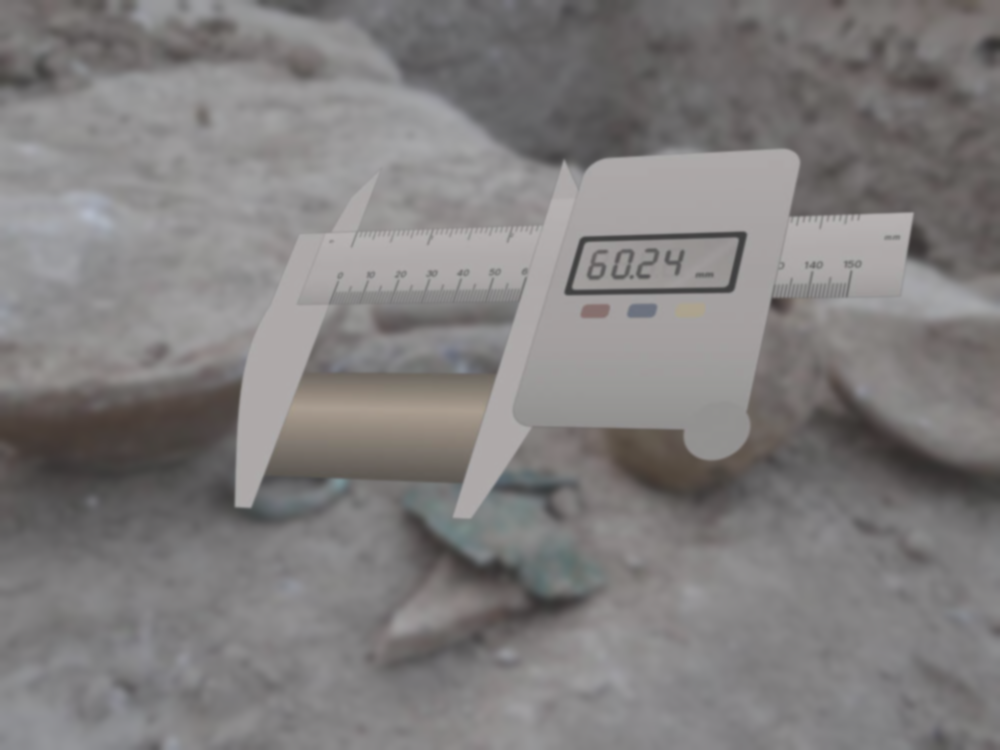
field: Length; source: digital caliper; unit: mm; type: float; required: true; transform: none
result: 60.24 mm
